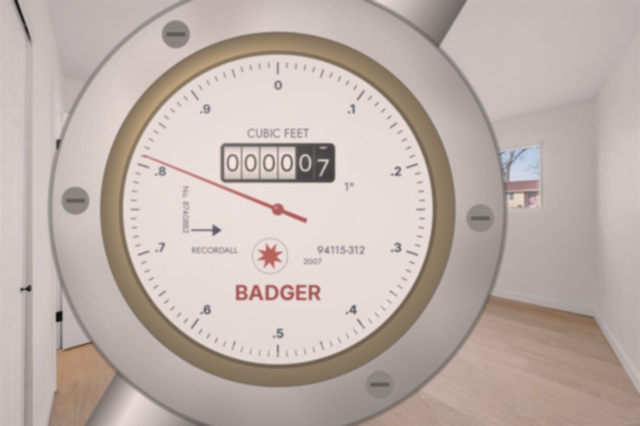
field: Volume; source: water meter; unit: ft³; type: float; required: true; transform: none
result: 6.81 ft³
